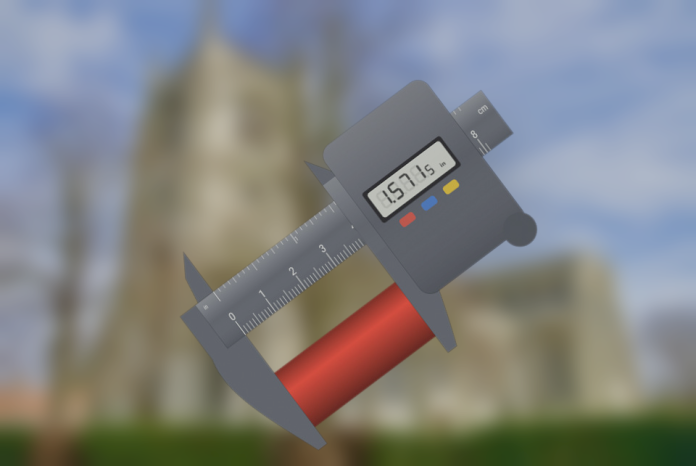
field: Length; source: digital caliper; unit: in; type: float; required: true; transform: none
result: 1.5715 in
